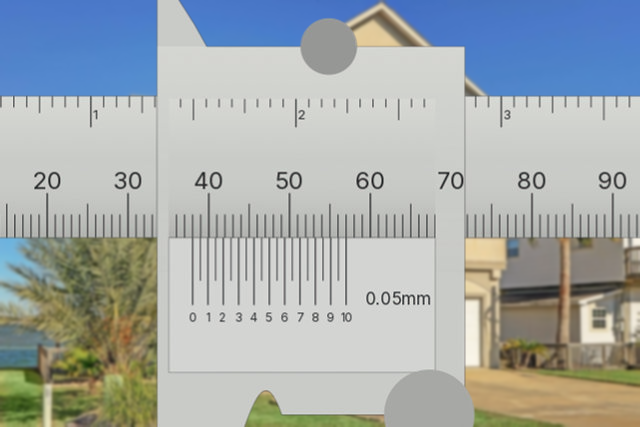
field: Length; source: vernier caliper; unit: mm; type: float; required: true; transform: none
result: 38.0 mm
